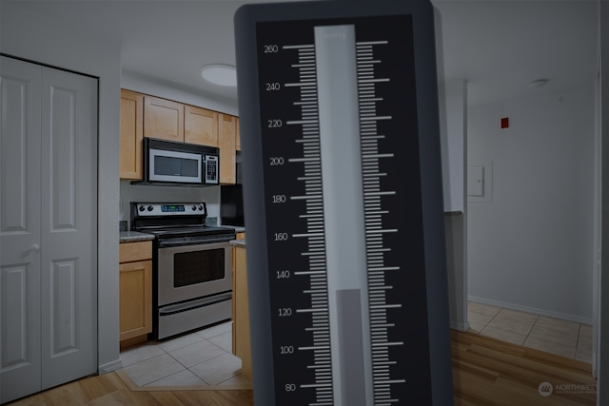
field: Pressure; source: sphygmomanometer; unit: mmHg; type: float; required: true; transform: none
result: 130 mmHg
